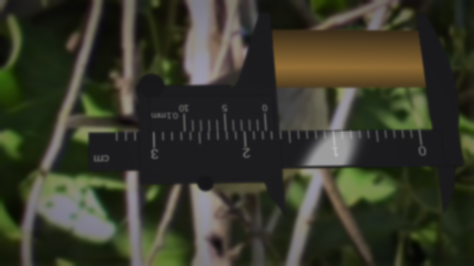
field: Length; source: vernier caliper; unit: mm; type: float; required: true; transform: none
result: 17.6 mm
